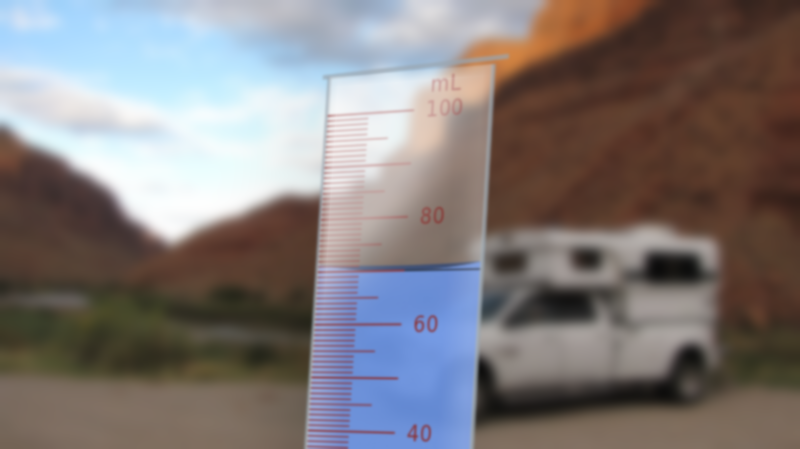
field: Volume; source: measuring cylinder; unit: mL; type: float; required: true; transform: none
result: 70 mL
